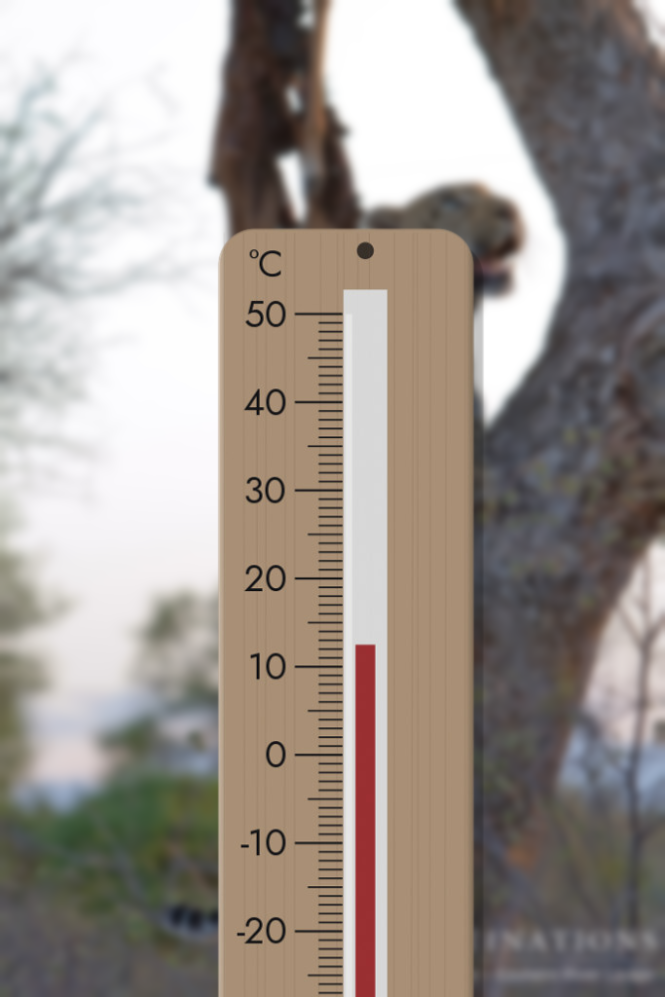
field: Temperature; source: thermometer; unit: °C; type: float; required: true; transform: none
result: 12.5 °C
